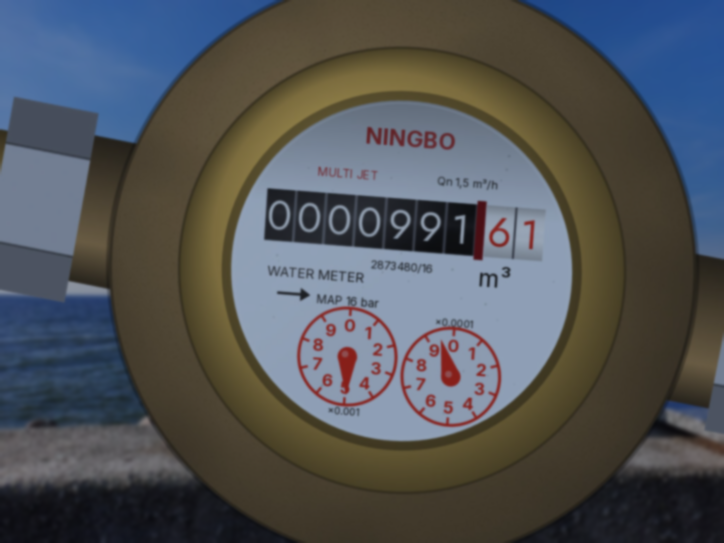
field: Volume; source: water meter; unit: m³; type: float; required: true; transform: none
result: 991.6149 m³
